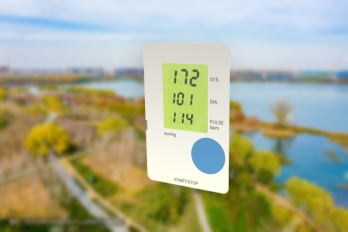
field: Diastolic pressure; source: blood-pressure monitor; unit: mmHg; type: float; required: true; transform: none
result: 101 mmHg
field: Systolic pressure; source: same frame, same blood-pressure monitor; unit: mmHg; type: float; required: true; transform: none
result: 172 mmHg
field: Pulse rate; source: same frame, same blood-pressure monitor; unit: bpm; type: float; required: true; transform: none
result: 114 bpm
